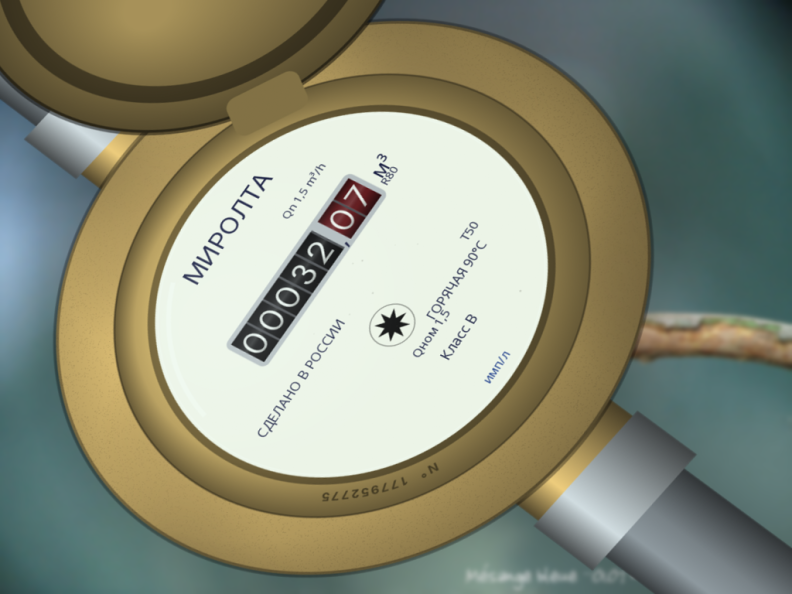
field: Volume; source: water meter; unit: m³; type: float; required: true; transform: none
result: 32.07 m³
